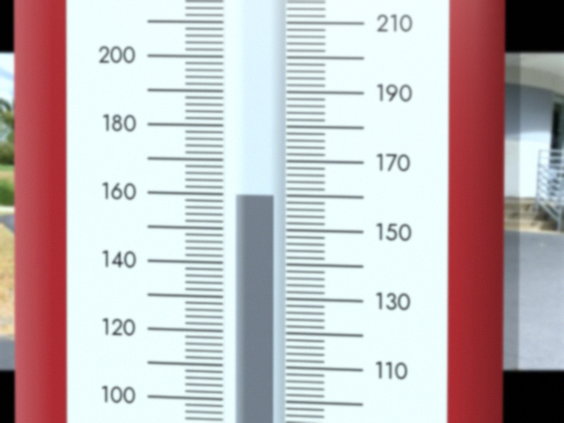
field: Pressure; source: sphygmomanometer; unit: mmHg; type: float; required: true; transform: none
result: 160 mmHg
